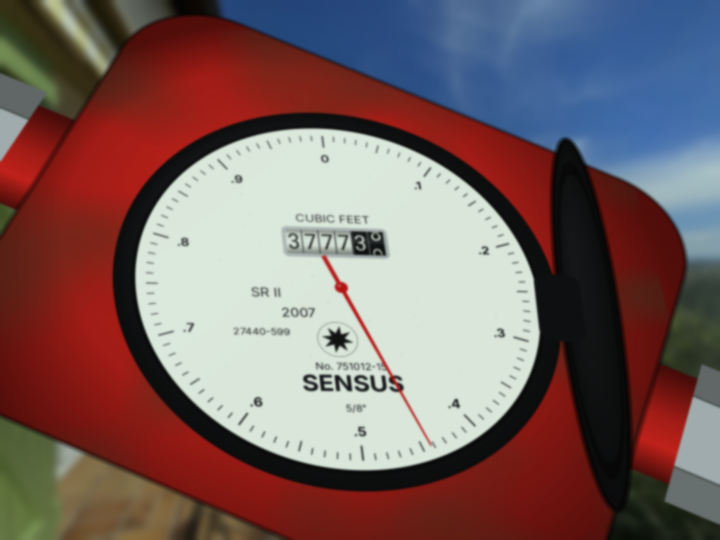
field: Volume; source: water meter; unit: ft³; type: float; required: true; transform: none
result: 377738.44 ft³
